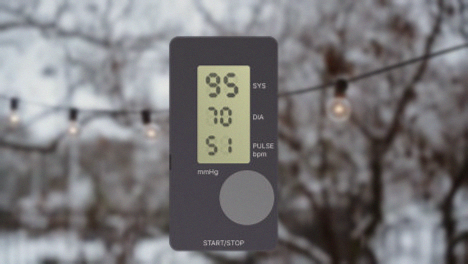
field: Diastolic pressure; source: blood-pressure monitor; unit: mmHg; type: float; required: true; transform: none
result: 70 mmHg
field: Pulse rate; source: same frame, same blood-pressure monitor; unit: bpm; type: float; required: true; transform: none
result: 51 bpm
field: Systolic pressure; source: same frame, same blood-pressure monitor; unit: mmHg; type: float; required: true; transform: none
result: 95 mmHg
